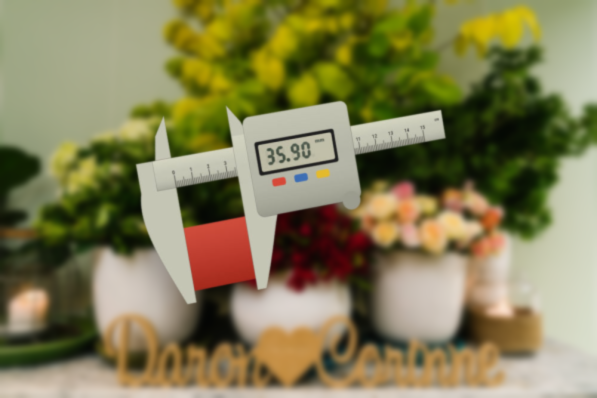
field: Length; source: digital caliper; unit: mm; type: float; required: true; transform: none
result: 35.90 mm
